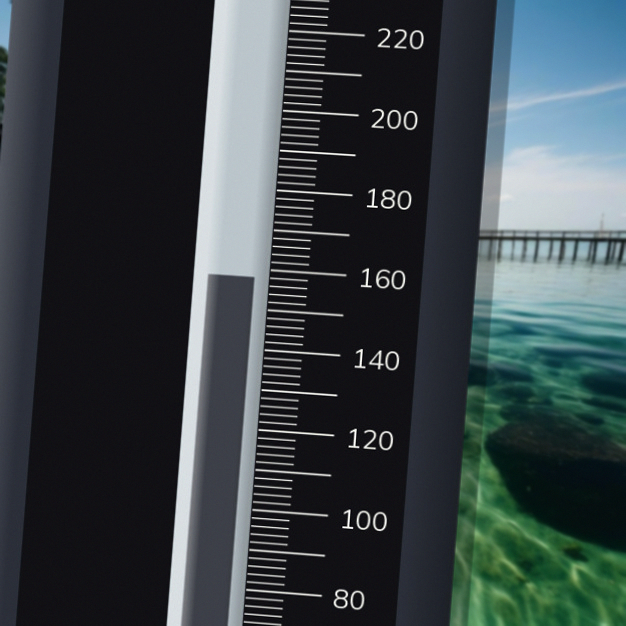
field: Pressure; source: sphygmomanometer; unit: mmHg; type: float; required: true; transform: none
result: 158 mmHg
